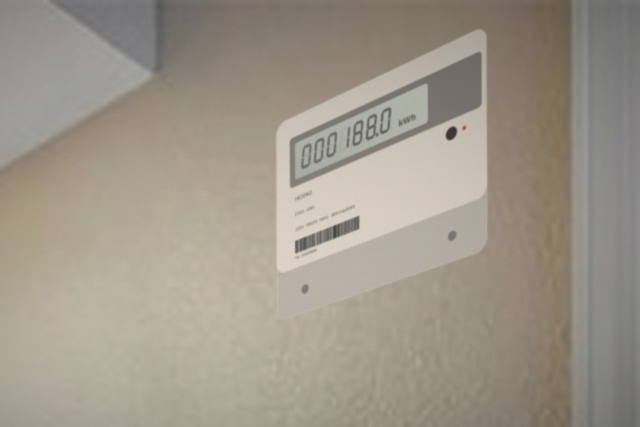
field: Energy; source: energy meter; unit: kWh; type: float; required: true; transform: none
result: 188.0 kWh
